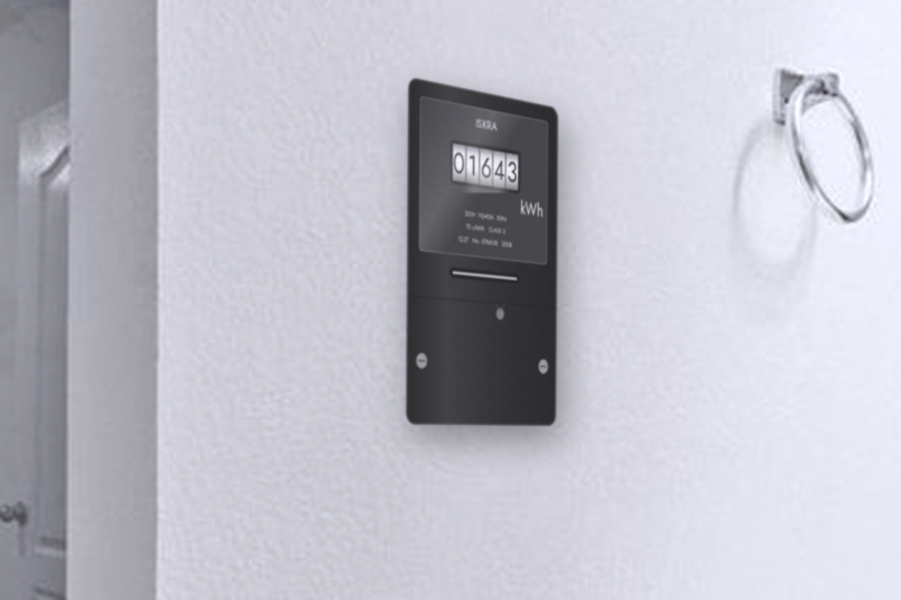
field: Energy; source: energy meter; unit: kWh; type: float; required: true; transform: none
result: 1643 kWh
